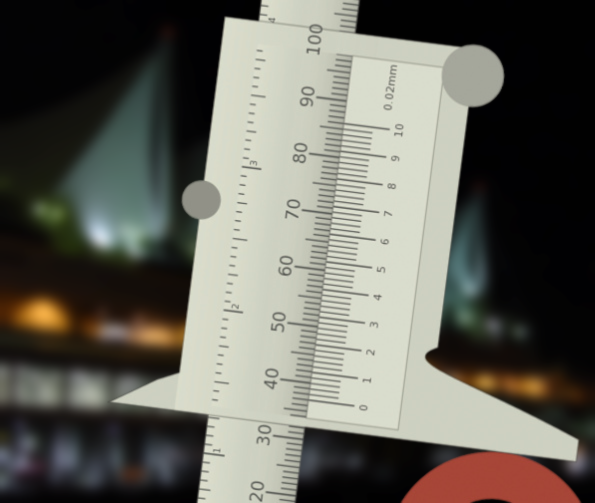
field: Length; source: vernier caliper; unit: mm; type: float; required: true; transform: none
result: 37.0 mm
